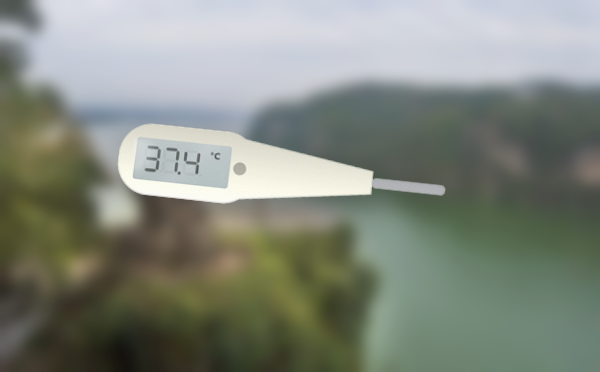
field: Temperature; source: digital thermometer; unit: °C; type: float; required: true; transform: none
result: 37.4 °C
